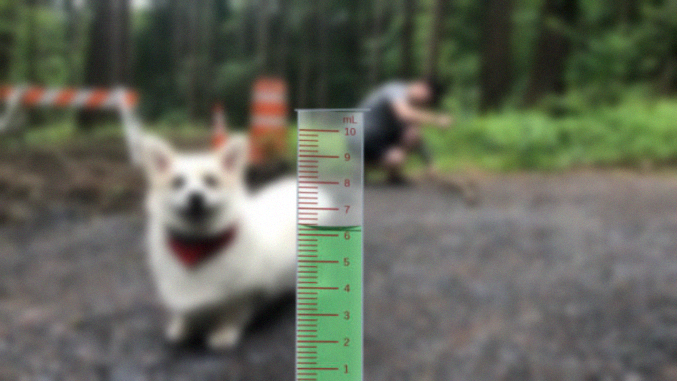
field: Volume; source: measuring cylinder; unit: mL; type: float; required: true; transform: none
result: 6.2 mL
